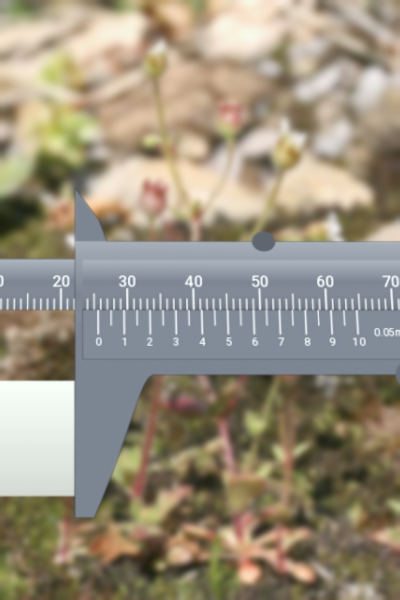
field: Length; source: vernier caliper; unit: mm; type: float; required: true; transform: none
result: 25.6 mm
